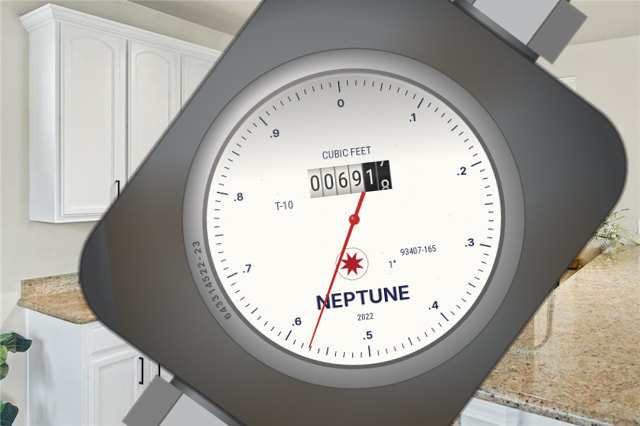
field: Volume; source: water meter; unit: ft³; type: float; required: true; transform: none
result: 6917.57 ft³
